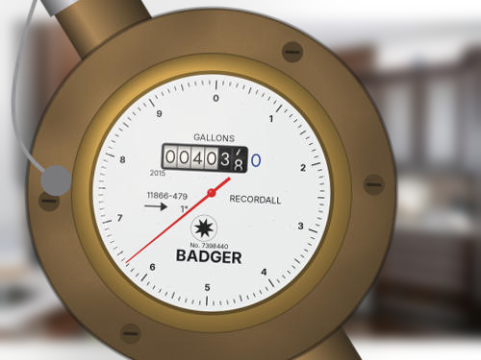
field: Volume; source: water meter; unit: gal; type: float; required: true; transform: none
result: 40376.3 gal
